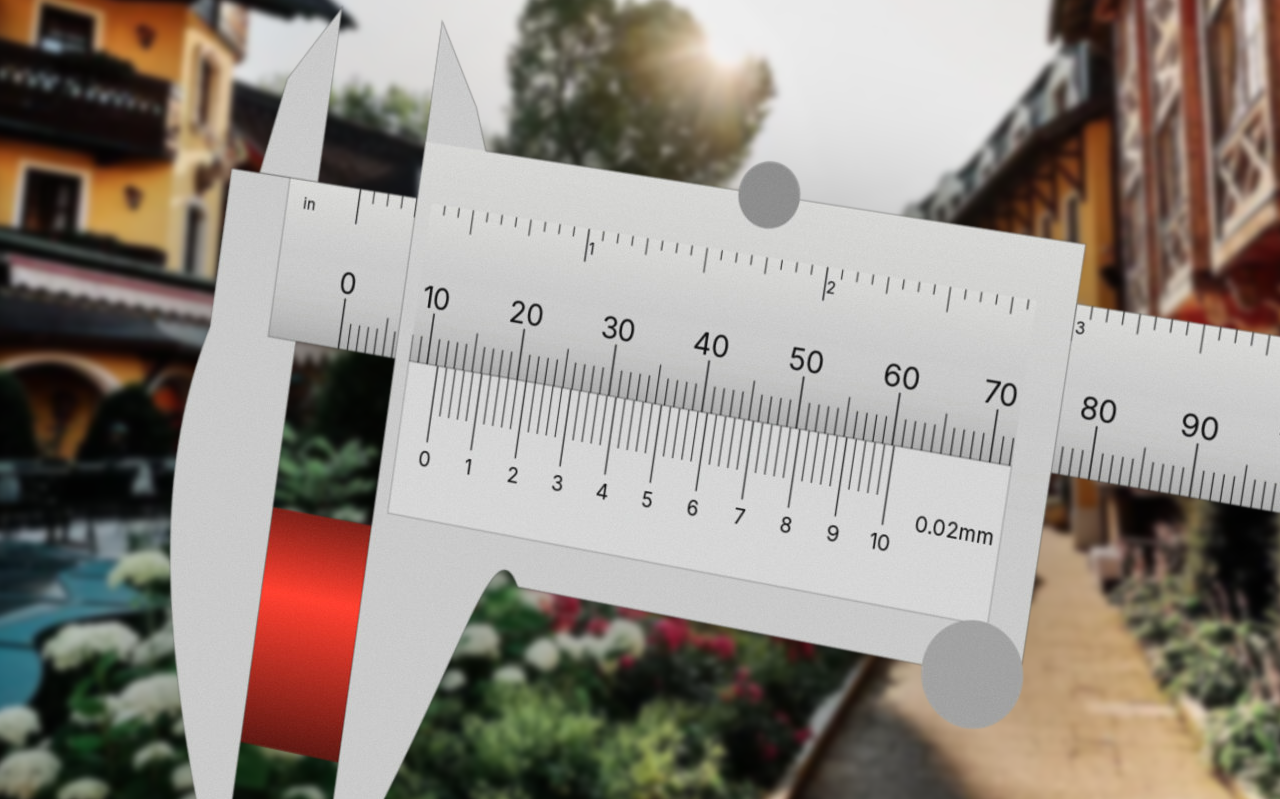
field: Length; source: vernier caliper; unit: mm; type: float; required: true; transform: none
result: 11.2 mm
